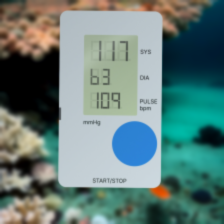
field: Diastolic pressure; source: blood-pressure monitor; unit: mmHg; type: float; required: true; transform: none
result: 63 mmHg
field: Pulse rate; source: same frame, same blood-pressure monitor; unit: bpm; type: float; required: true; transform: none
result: 109 bpm
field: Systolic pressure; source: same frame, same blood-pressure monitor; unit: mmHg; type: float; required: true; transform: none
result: 117 mmHg
